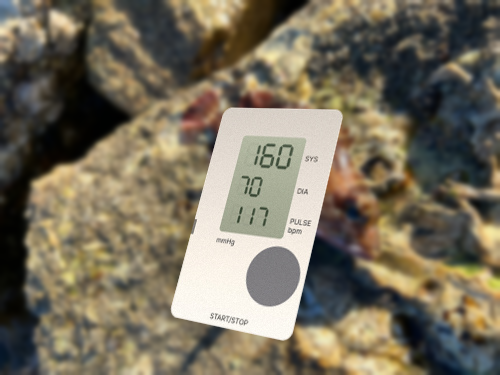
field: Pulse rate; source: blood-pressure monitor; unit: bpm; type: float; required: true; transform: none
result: 117 bpm
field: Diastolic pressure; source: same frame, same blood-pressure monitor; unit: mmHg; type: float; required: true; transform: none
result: 70 mmHg
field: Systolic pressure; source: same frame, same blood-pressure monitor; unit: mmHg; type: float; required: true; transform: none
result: 160 mmHg
